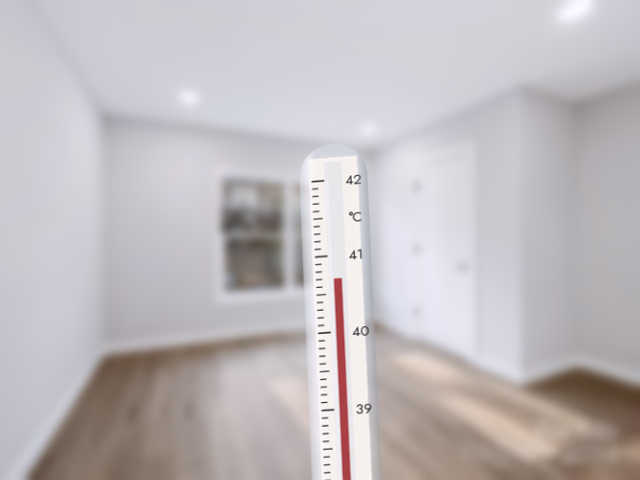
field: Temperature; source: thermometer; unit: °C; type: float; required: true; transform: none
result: 40.7 °C
